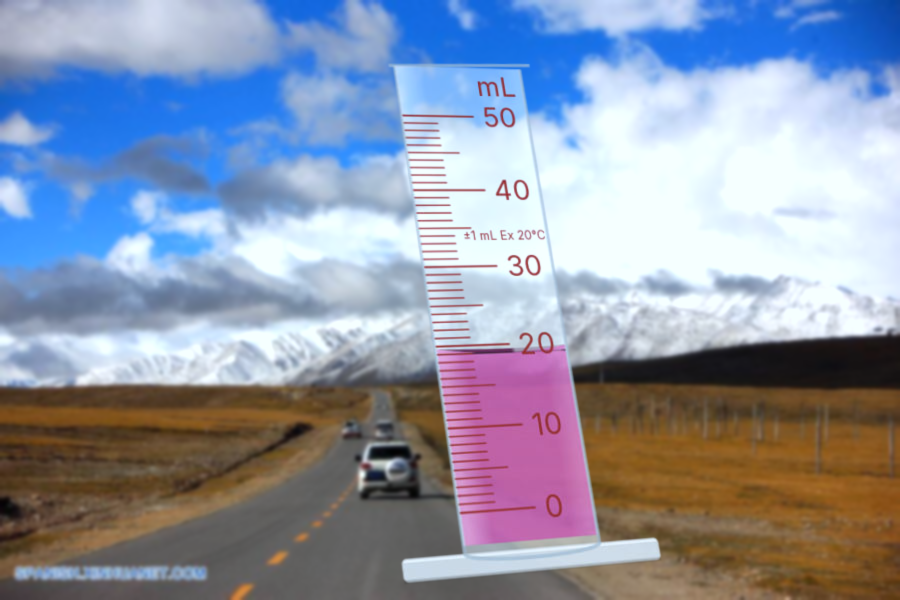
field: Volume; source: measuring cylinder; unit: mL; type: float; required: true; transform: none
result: 19 mL
